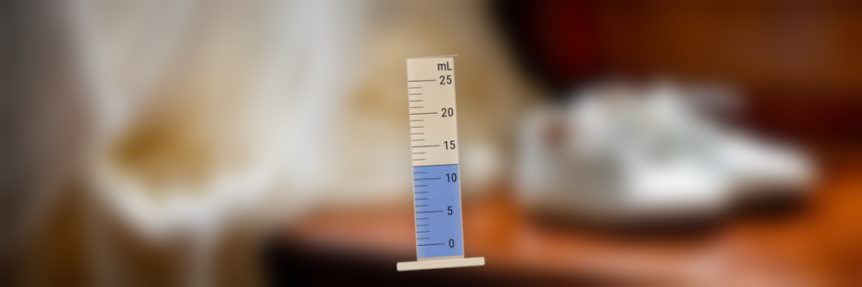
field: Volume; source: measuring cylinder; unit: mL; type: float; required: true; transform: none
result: 12 mL
